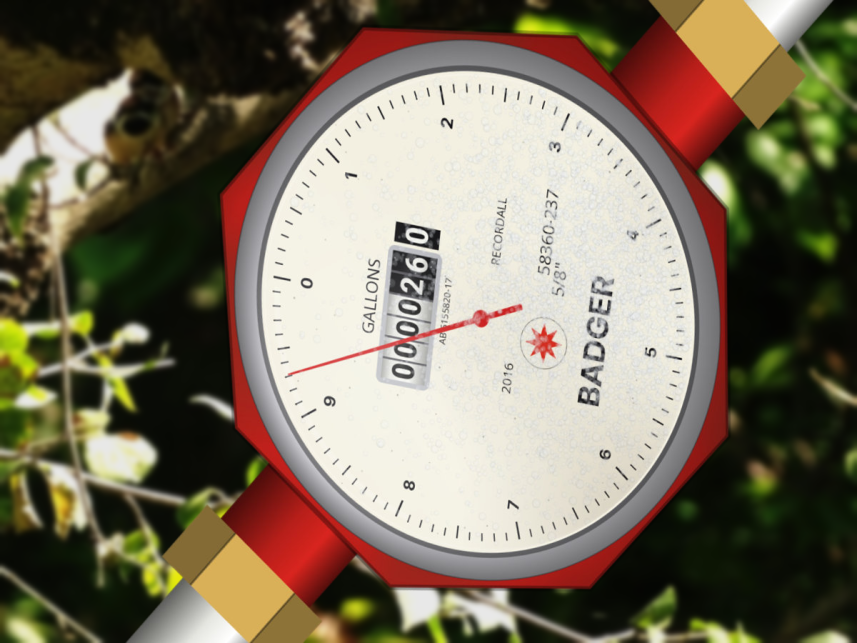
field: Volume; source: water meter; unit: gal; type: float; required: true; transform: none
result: 259.3 gal
